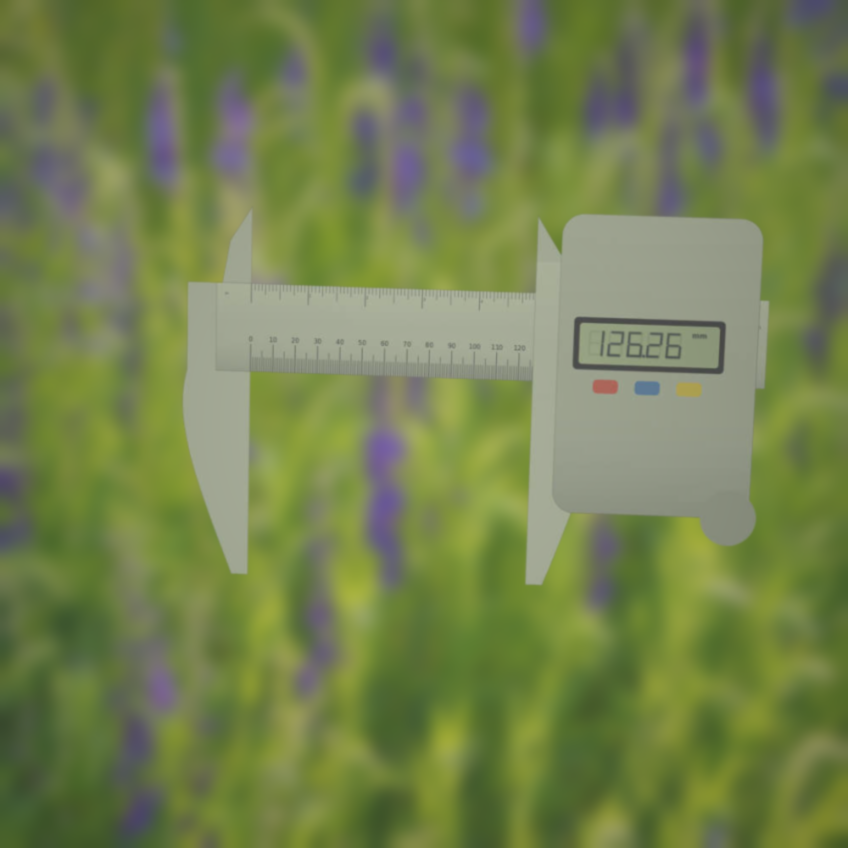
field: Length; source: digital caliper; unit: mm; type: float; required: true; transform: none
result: 126.26 mm
